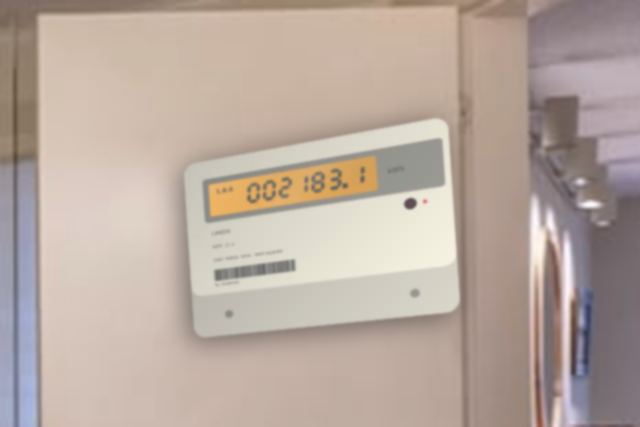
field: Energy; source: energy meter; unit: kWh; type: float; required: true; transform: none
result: 2183.1 kWh
